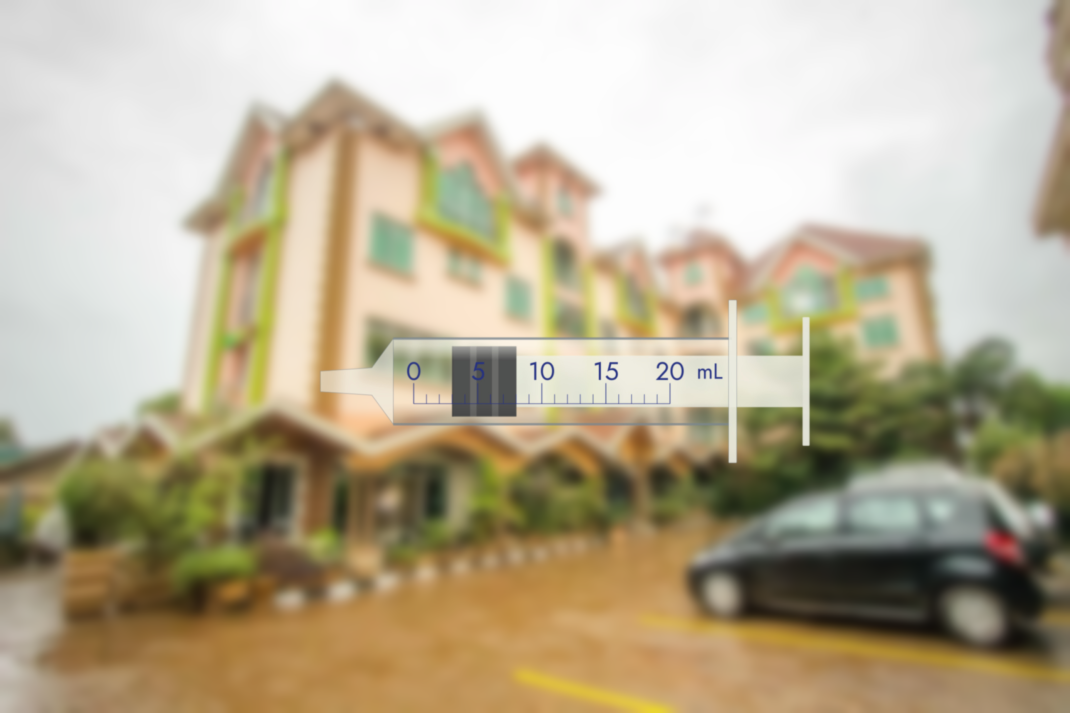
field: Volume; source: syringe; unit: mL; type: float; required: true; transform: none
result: 3 mL
